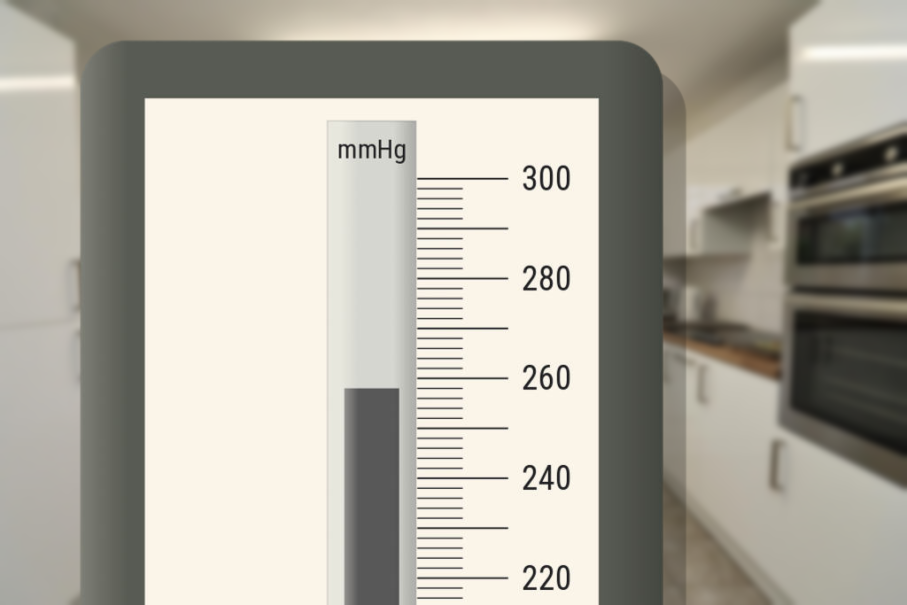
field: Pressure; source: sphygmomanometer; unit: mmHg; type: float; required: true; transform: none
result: 258 mmHg
